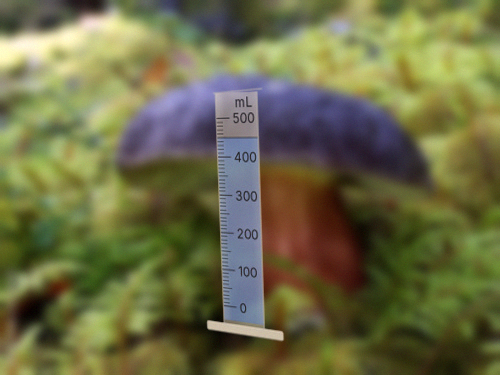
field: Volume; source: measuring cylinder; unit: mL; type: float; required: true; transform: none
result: 450 mL
